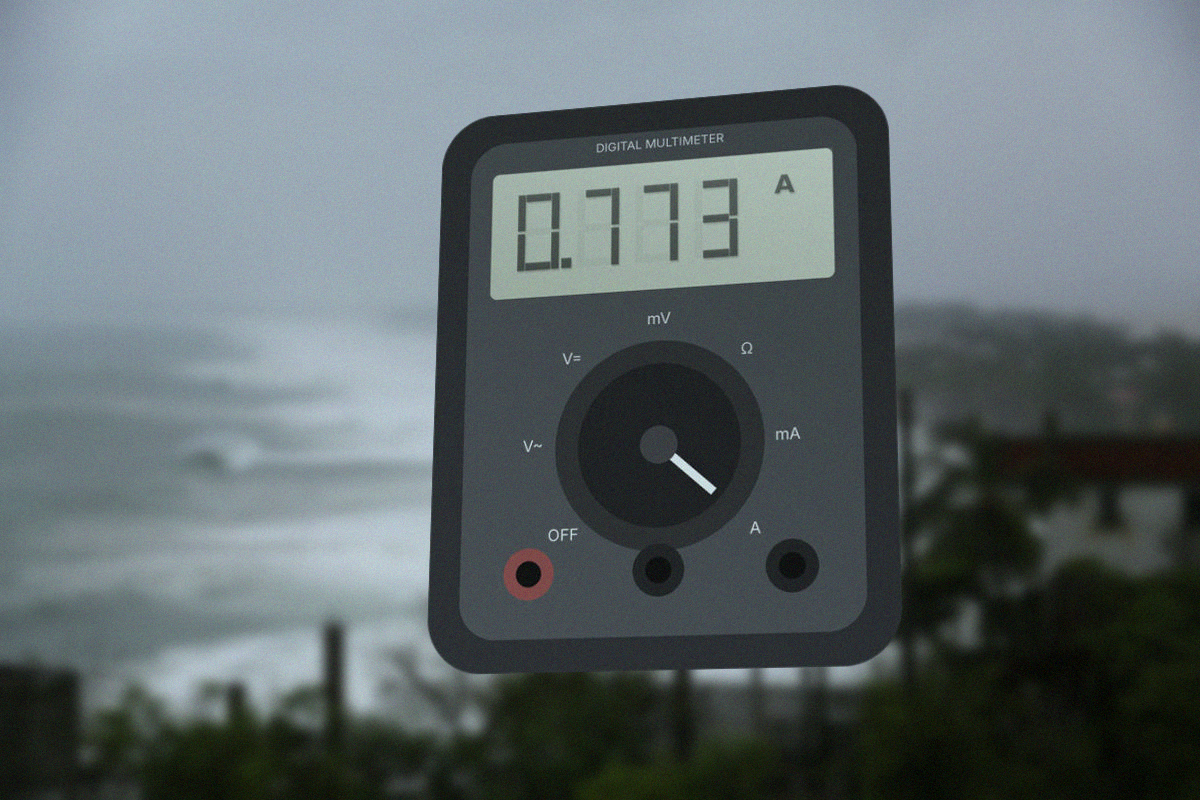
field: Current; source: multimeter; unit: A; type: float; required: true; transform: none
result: 0.773 A
